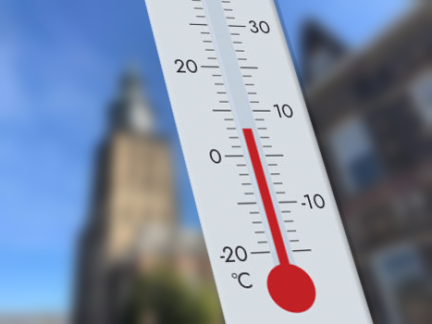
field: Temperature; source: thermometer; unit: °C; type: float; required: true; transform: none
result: 6 °C
